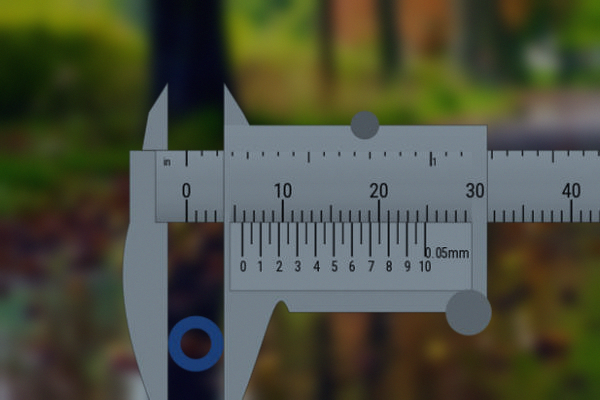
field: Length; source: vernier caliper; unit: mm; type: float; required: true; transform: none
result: 5.8 mm
